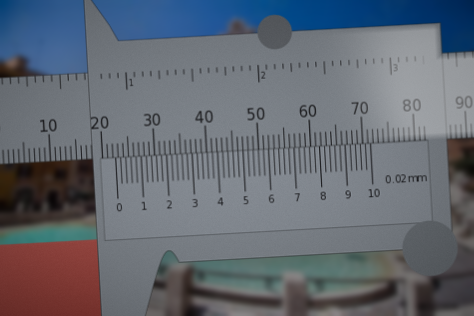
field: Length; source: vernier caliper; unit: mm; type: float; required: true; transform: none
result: 22.5 mm
